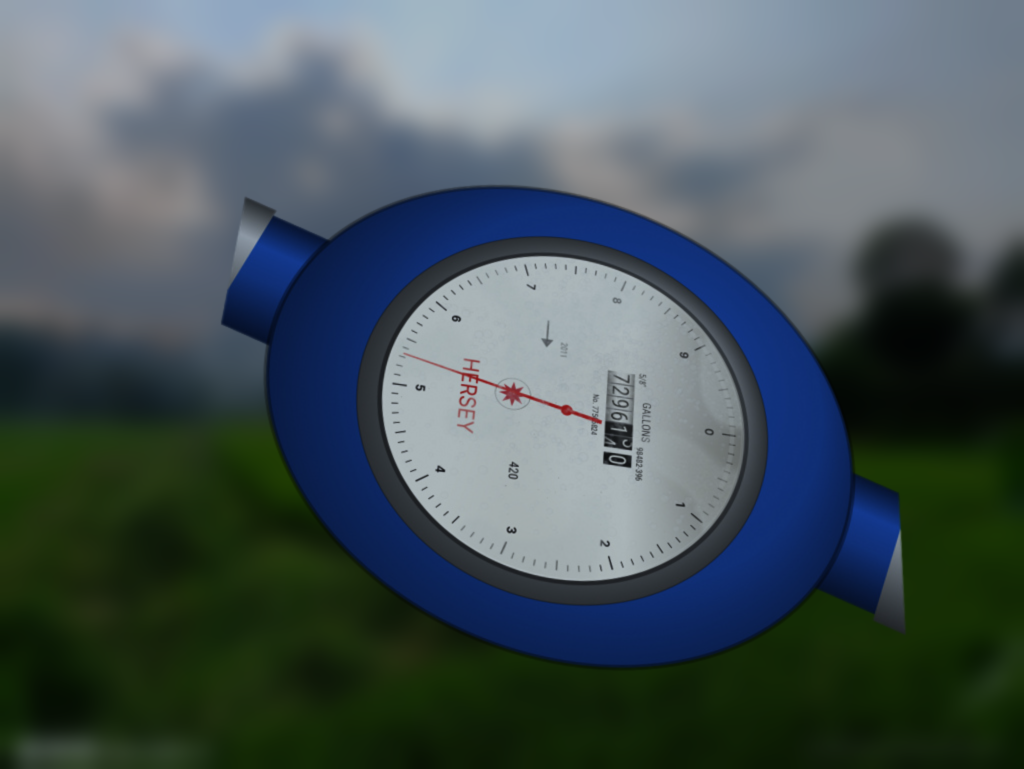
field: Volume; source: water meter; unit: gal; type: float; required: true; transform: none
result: 7296135.3 gal
